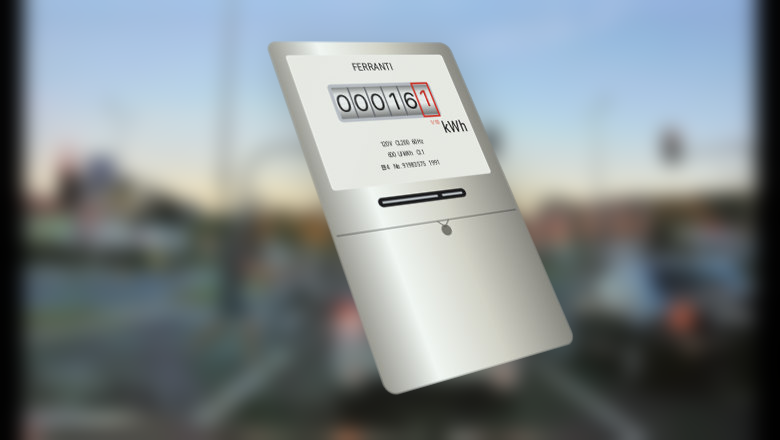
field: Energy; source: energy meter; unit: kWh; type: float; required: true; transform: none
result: 16.1 kWh
